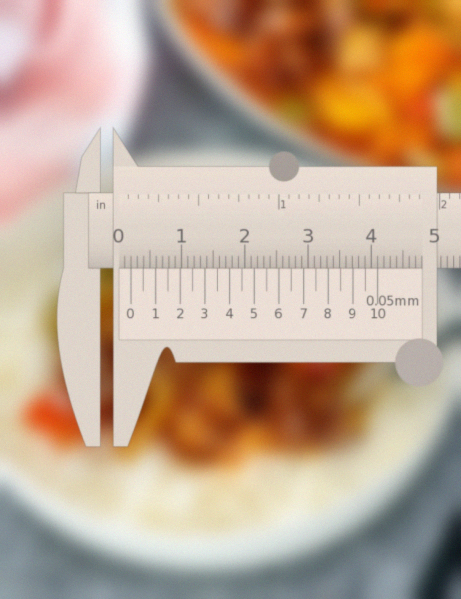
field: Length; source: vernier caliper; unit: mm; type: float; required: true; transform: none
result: 2.0 mm
